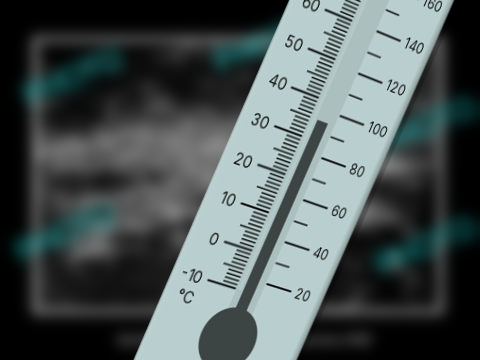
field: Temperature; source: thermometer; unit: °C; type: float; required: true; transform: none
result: 35 °C
